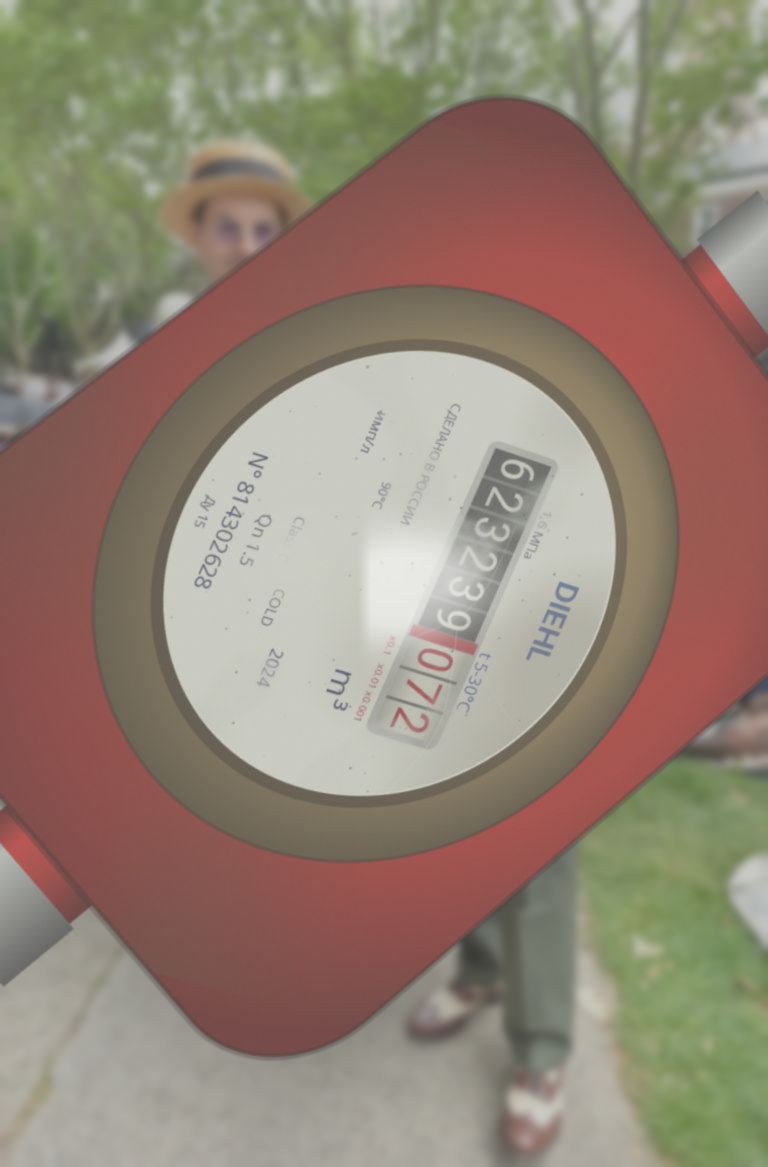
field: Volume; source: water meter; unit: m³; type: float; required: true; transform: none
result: 623239.072 m³
